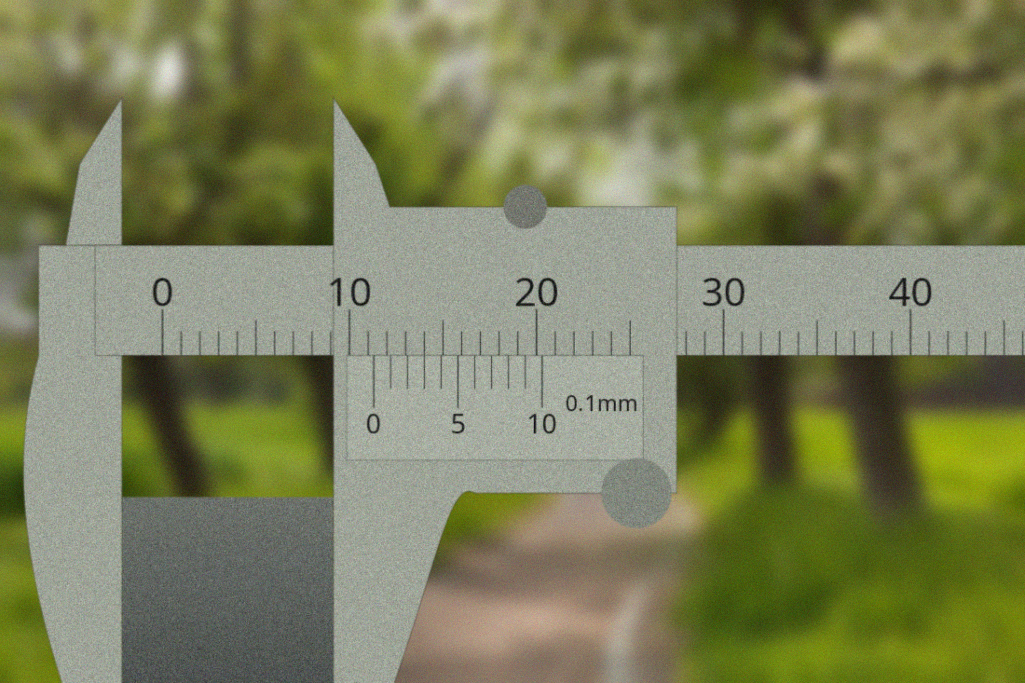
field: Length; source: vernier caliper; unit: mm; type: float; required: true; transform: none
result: 11.3 mm
